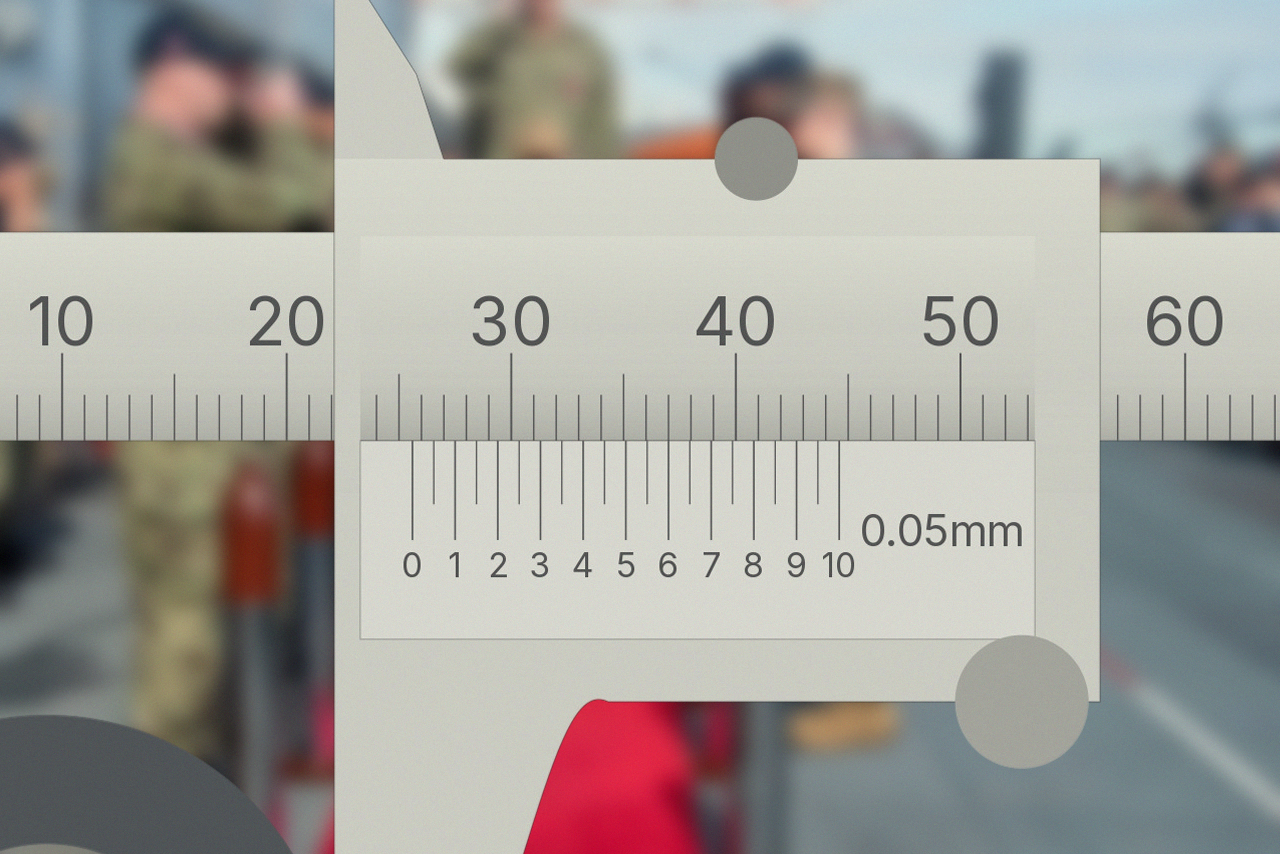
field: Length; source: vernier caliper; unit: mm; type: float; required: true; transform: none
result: 25.6 mm
